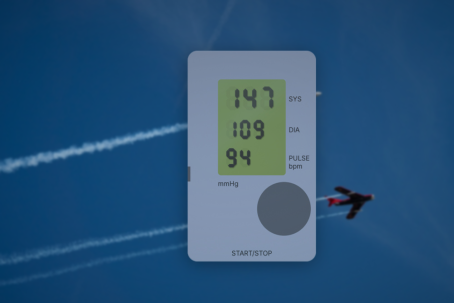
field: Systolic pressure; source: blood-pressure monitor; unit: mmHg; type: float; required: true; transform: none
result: 147 mmHg
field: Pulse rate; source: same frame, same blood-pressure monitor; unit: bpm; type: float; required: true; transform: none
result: 94 bpm
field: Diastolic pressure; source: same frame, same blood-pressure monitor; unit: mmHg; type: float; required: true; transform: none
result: 109 mmHg
